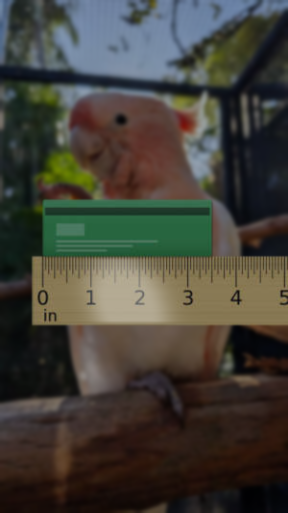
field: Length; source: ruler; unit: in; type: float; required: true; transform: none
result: 3.5 in
